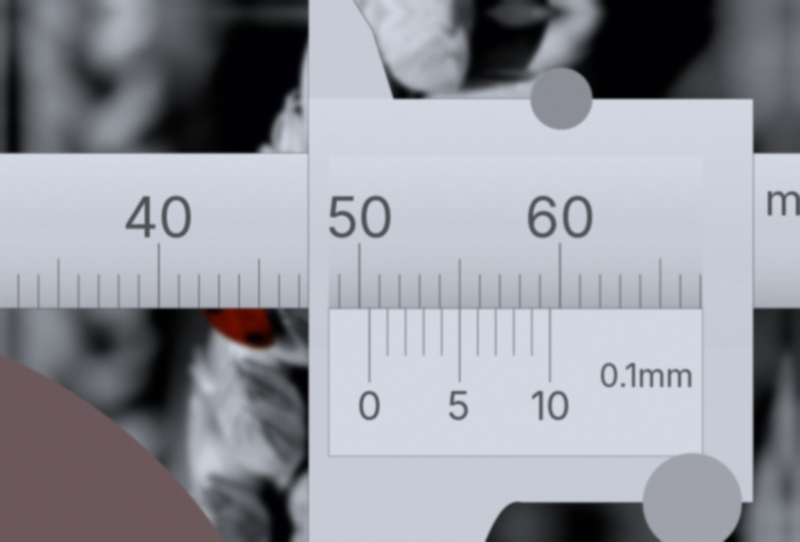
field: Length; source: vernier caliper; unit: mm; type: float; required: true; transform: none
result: 50.5 mm
